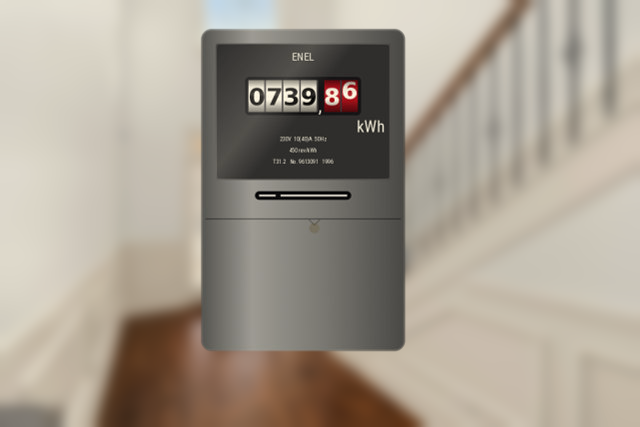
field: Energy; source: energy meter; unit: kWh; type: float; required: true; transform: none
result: 739.86 kWh
